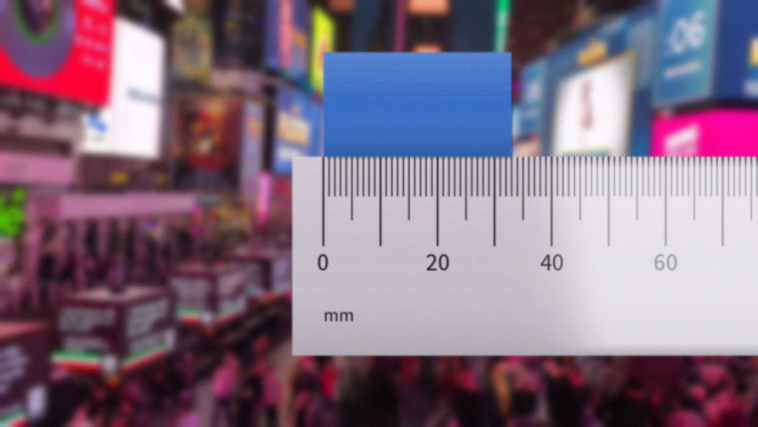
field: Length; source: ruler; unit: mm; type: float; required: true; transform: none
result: 33 mm
